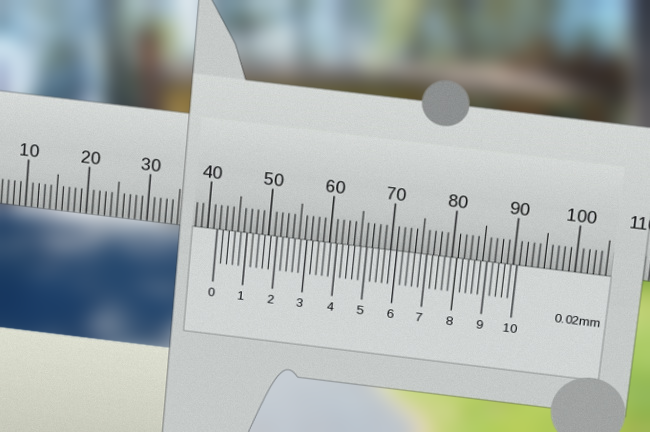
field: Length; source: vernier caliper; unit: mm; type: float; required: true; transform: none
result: 41.6 mm
